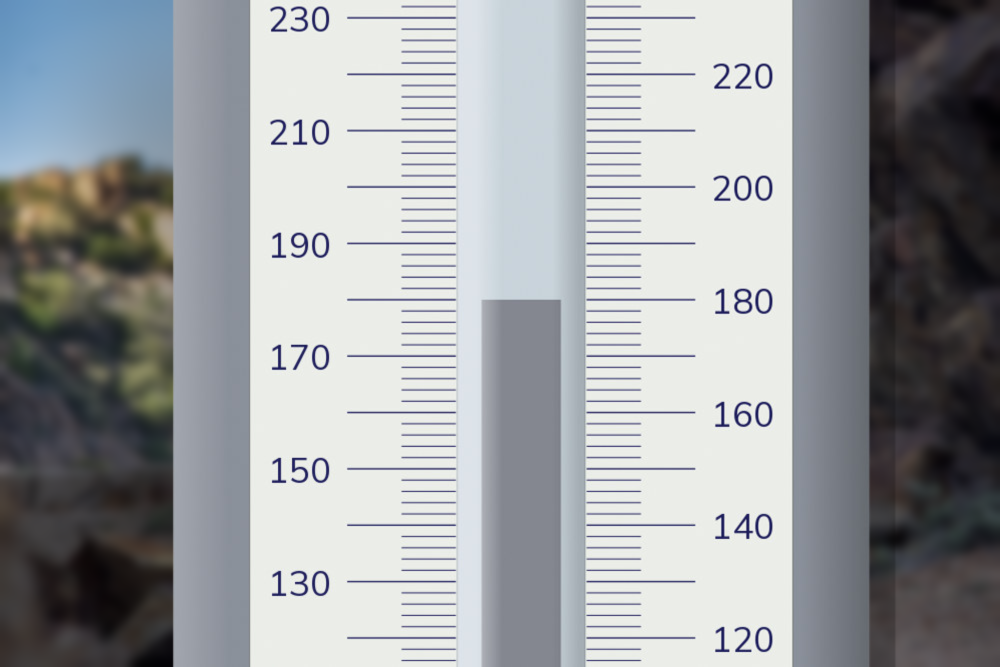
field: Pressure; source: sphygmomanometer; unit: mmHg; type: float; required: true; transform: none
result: 180 mmHg
